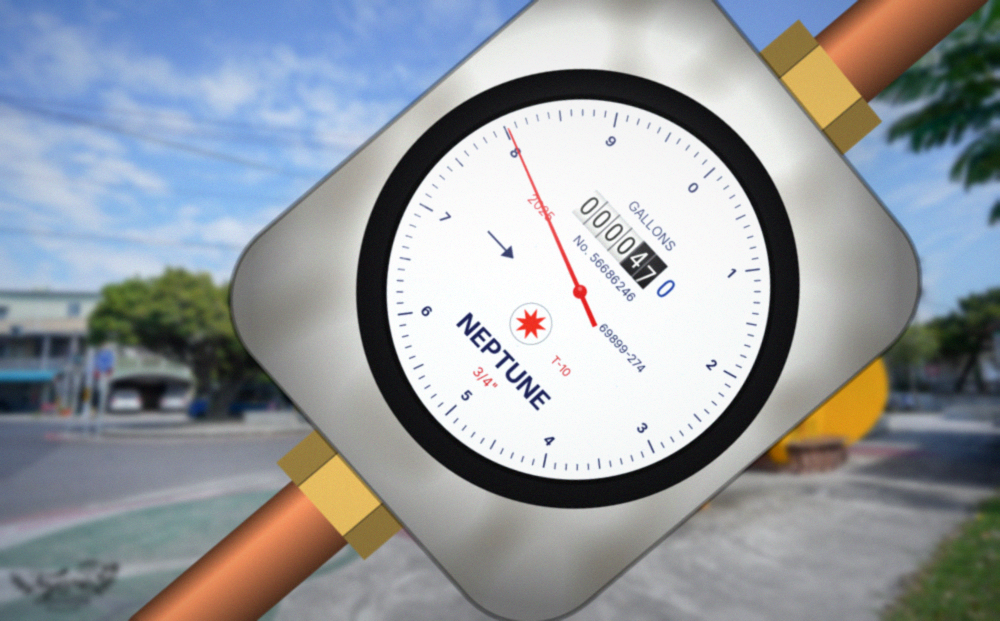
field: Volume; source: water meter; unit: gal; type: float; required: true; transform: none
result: 468.0 gal
